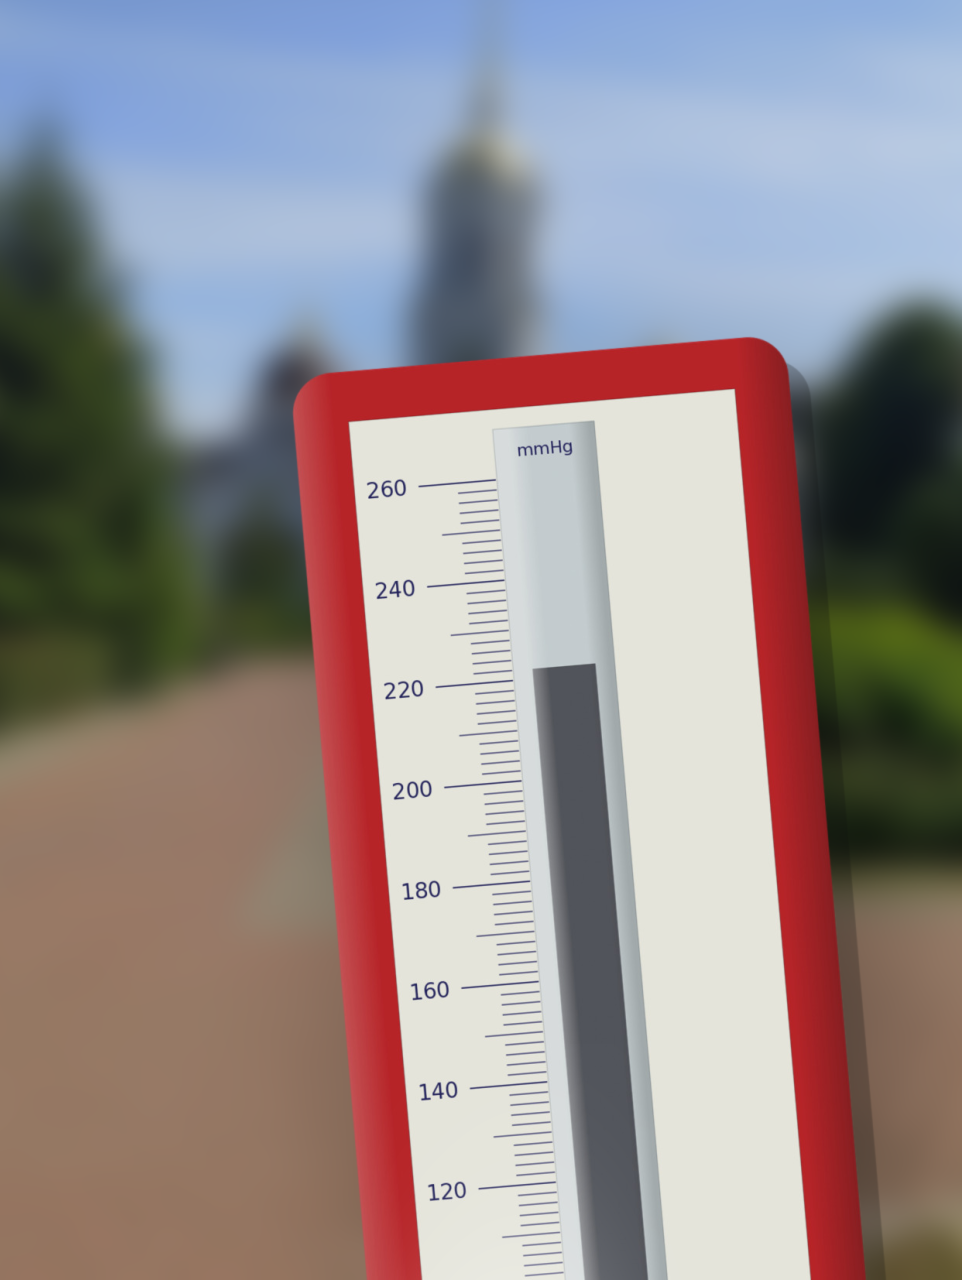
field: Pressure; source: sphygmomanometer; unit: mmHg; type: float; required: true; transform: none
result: 222 mmHg
